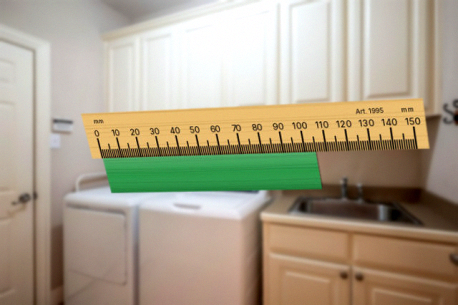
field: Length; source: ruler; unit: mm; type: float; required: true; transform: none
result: 105 mm
